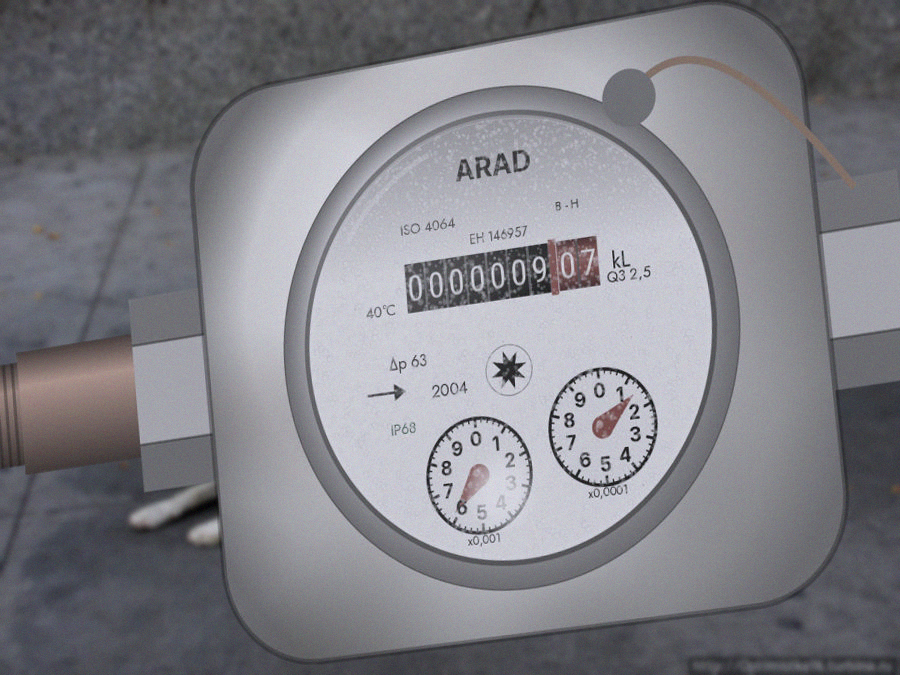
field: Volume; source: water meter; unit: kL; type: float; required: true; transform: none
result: 9.0761 kL
